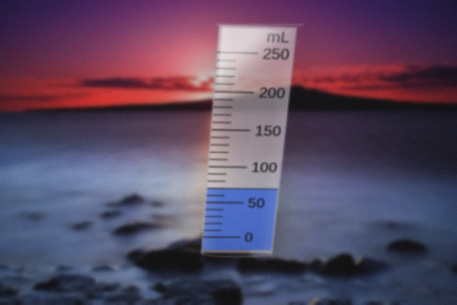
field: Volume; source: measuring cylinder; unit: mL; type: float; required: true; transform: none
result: 70 mL
